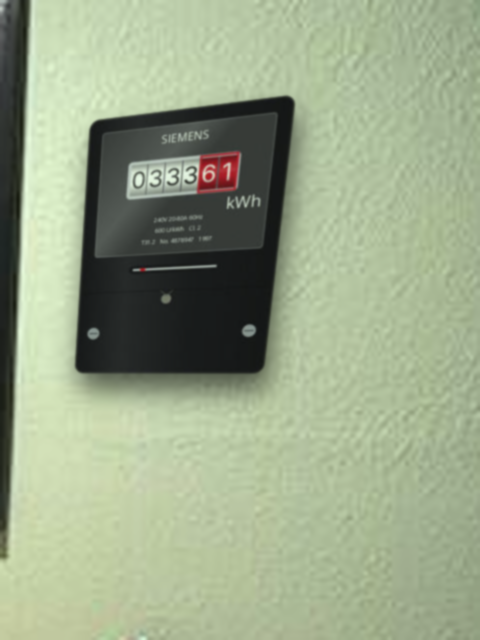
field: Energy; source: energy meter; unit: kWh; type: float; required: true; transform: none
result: 333.61 kWh
